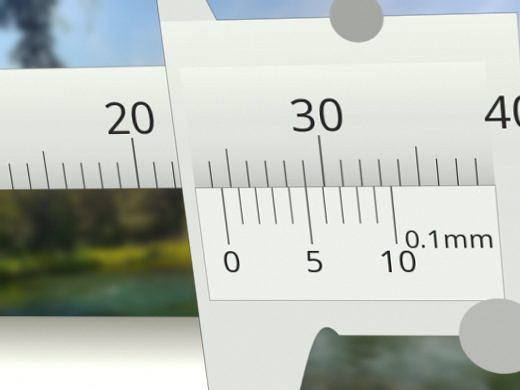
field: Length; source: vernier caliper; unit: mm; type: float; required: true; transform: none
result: 24.5 mm
